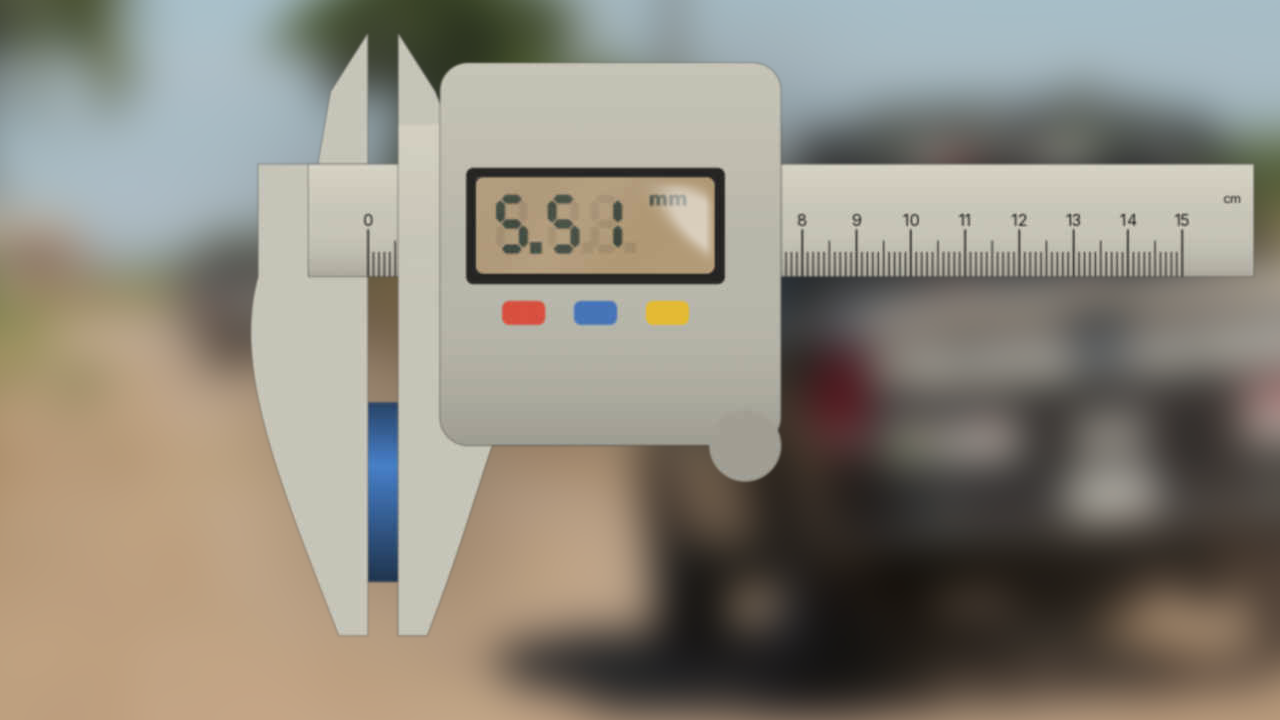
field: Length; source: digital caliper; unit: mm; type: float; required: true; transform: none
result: 5.51 mm
